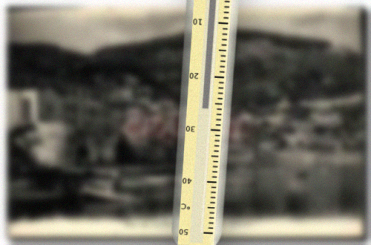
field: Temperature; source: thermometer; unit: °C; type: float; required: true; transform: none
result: 26 °C
